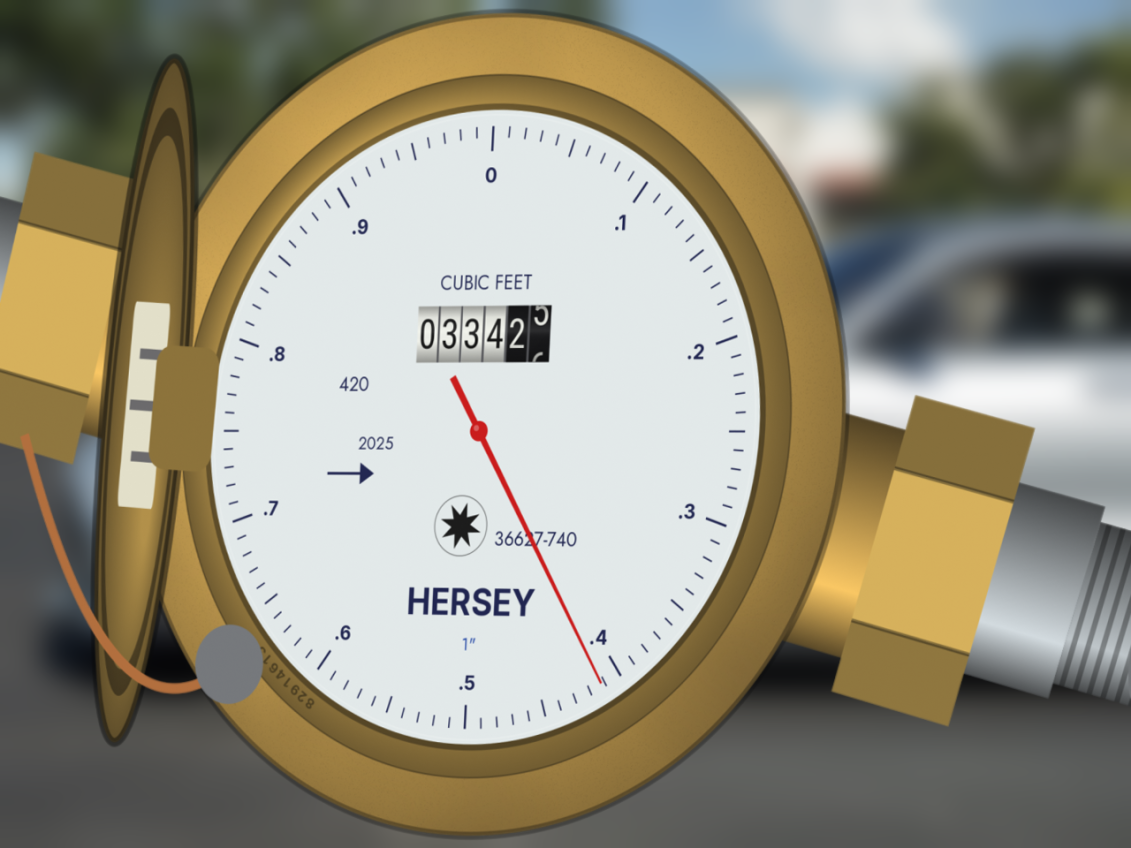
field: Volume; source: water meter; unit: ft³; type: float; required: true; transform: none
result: 33425.41 ft³
